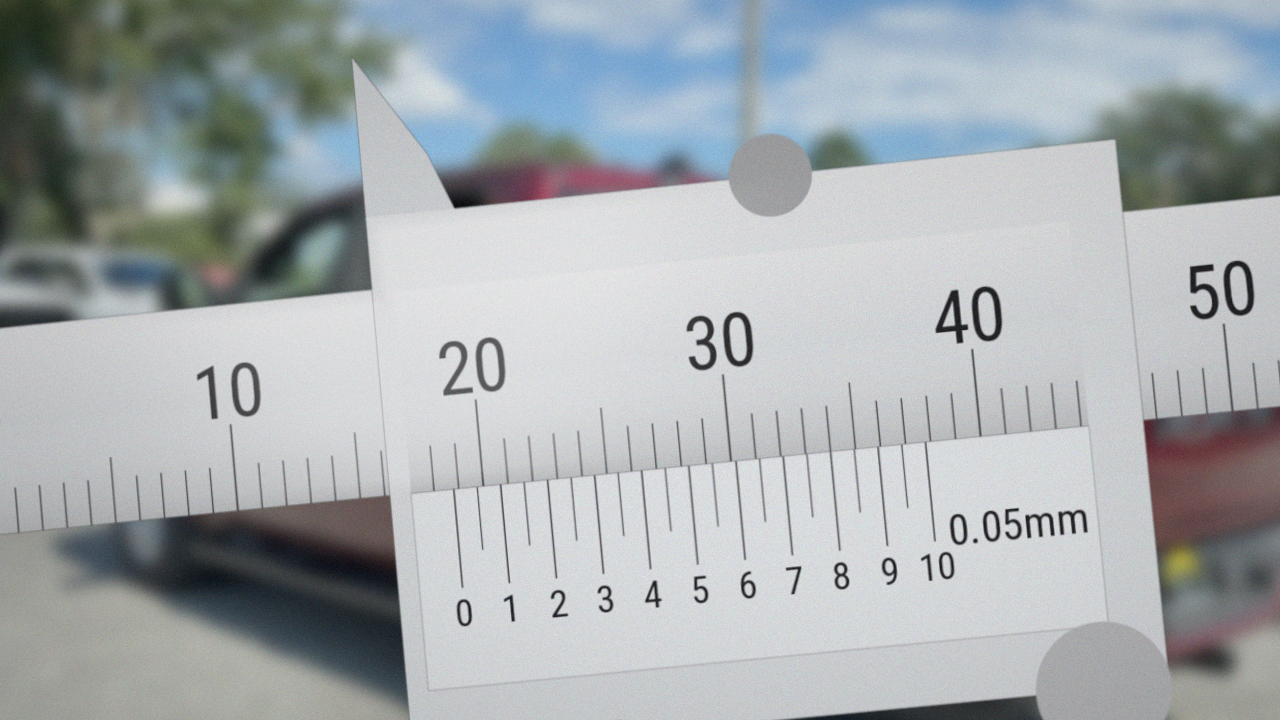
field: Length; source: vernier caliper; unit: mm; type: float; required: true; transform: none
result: 18.8 mm
